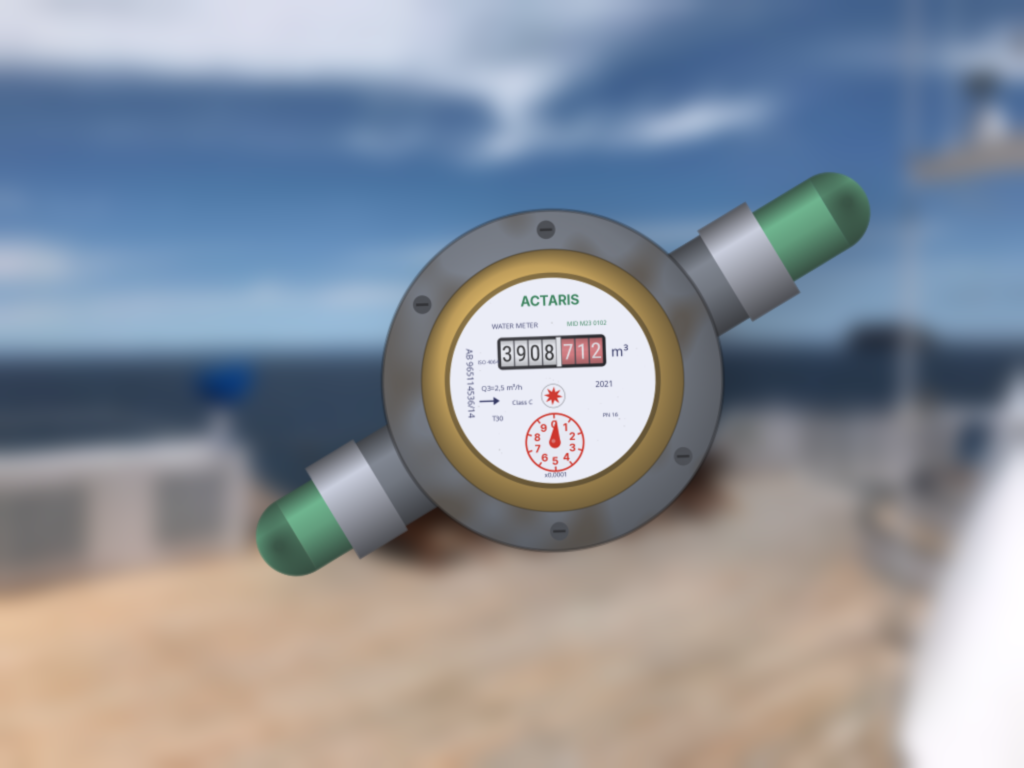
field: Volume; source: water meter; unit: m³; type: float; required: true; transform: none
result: 3908.7120 m³
